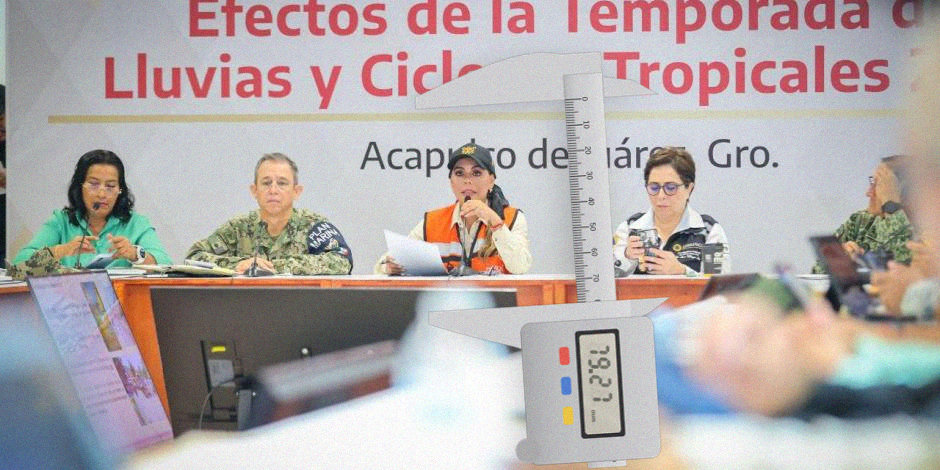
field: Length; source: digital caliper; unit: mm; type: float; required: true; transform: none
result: 79.27 mm
